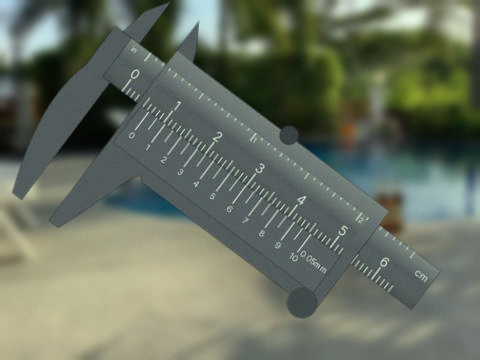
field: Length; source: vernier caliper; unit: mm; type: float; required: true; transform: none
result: 6.5 mm
